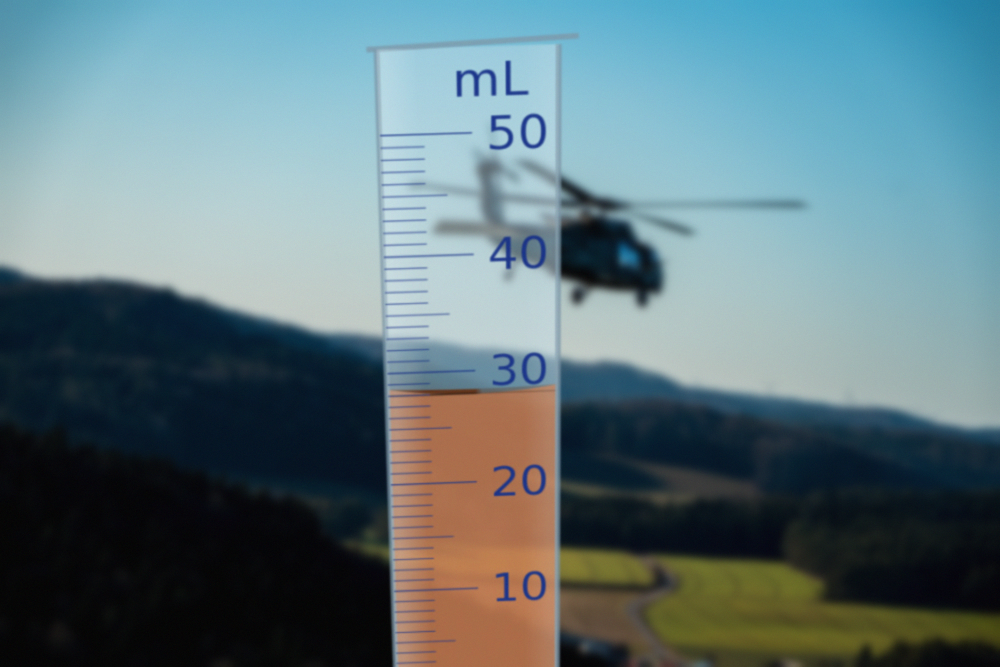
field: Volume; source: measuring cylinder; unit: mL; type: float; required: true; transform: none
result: 28 mL
